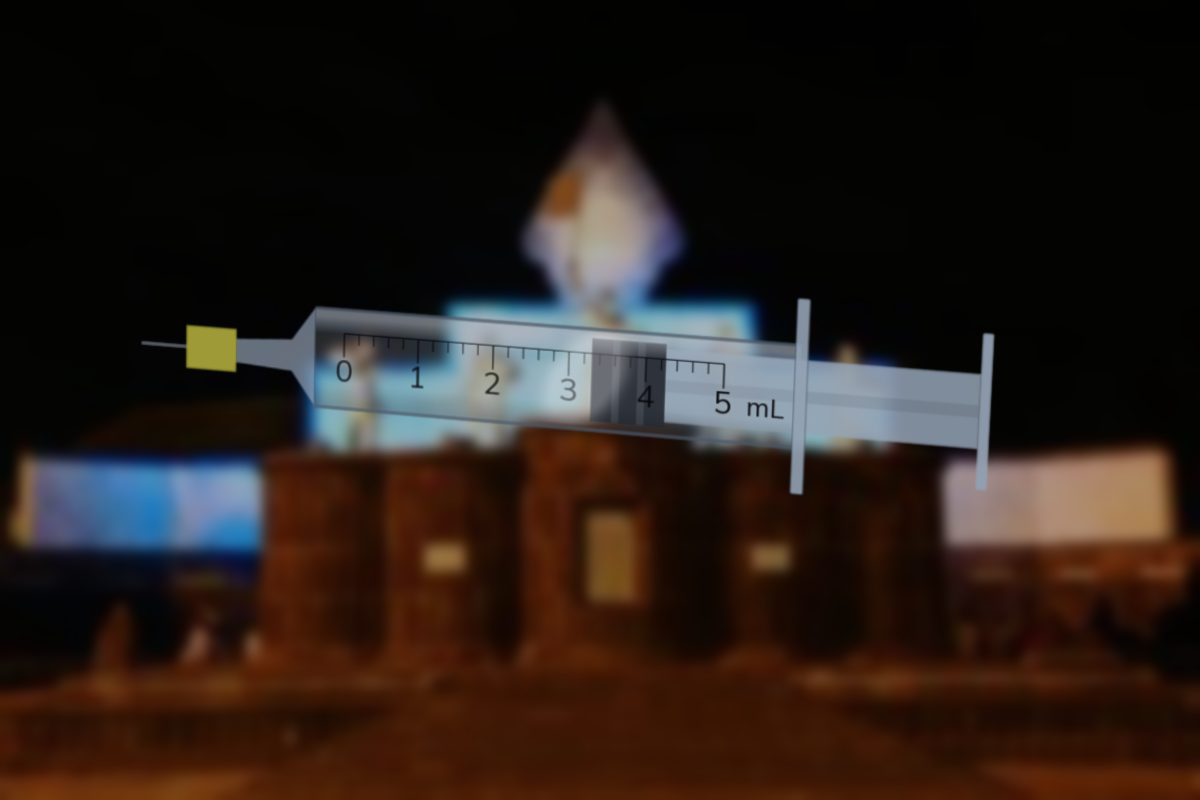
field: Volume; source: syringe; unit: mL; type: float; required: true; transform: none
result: 3.3 mL
